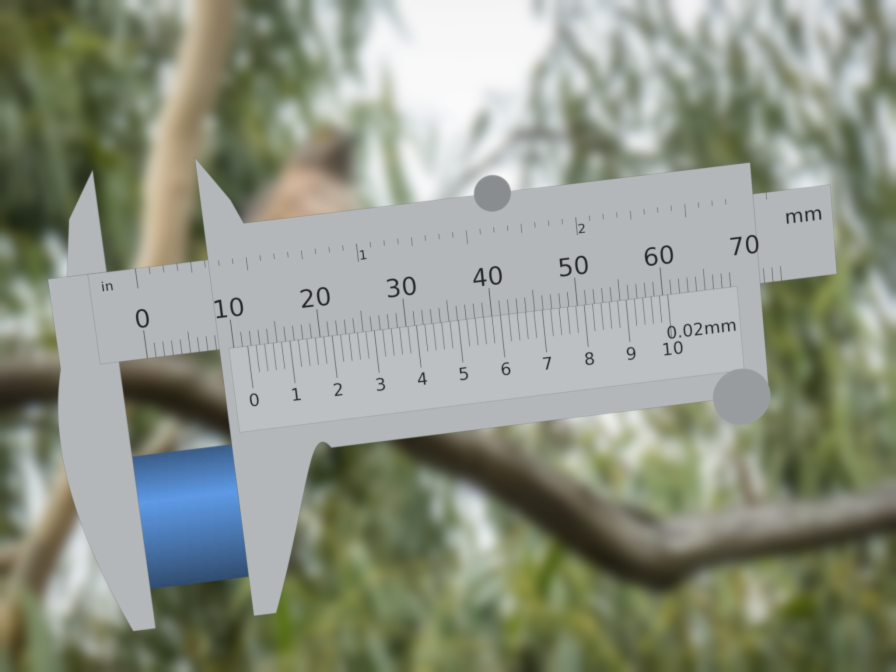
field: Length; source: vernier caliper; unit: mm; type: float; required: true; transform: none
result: 11.6 mm
